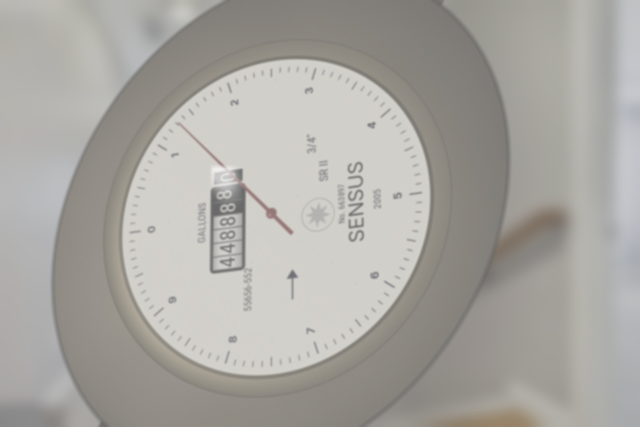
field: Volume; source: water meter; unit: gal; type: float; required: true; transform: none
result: 4488881.3 gal
